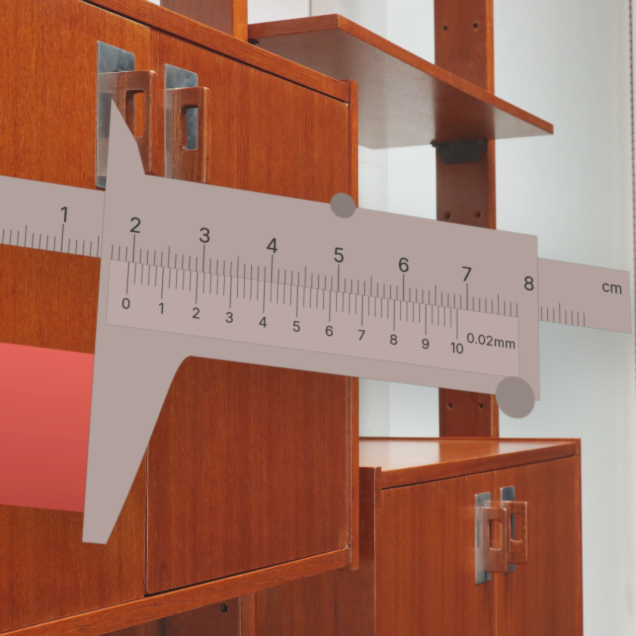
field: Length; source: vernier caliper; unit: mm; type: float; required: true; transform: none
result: 19.4 mm
